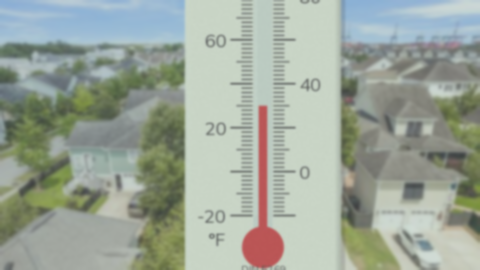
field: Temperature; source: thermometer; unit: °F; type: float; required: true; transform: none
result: 30 °F
